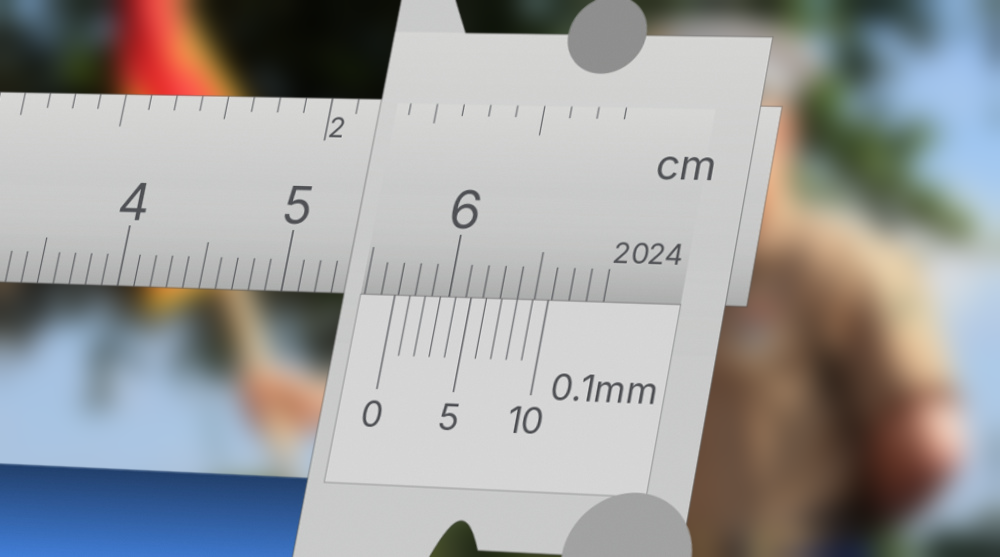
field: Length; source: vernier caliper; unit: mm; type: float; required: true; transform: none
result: 56.8 mm
